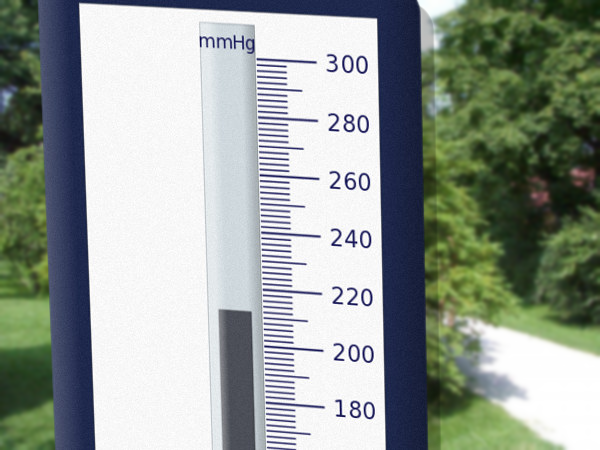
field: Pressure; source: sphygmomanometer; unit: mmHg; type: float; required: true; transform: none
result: 212 mmHg
